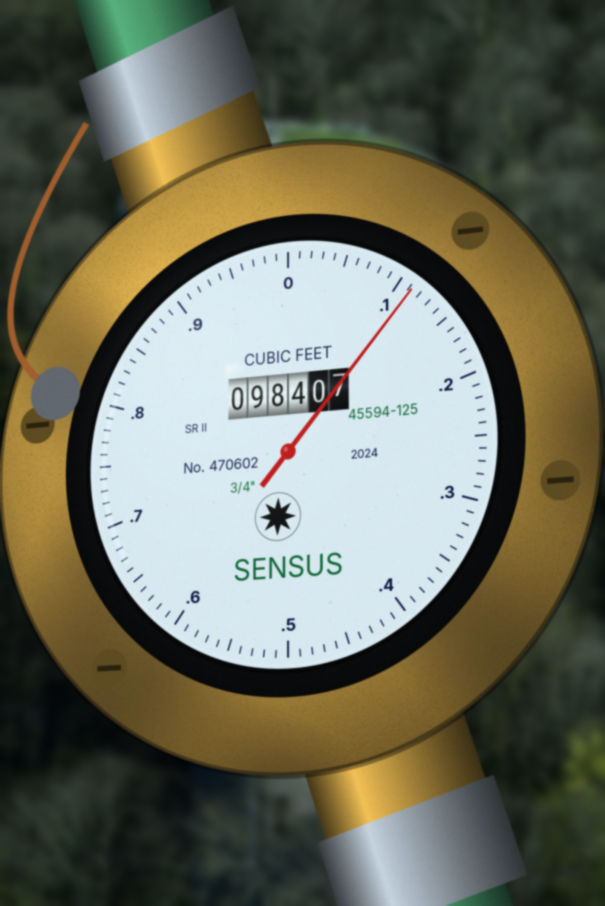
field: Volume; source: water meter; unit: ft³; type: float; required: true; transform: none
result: 98407.11 ft³
